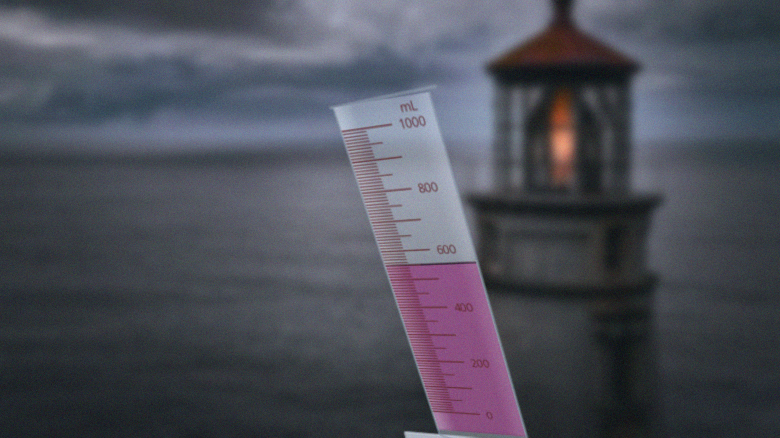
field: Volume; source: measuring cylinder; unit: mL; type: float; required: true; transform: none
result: 550 mL
